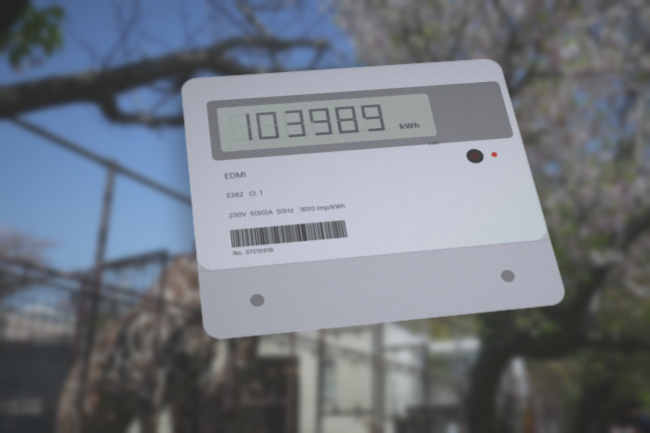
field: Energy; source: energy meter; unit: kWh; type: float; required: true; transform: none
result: 103989 kWh
